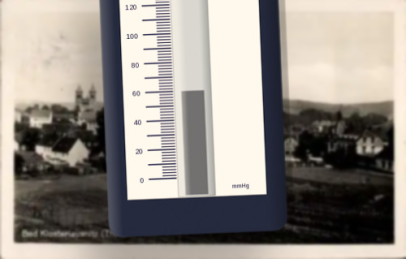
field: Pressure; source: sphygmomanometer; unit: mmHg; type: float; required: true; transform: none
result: 60 mmHg
